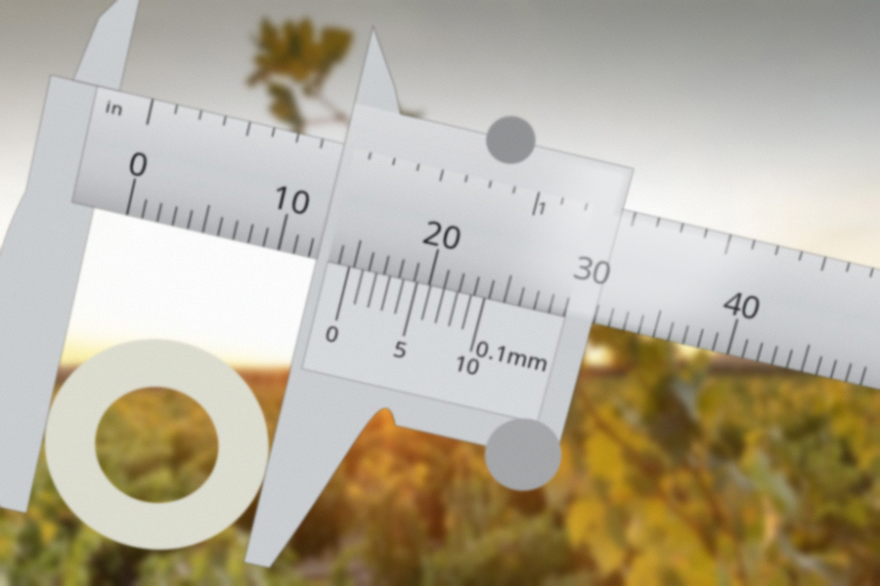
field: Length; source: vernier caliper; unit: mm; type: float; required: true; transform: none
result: 14.7 mm
